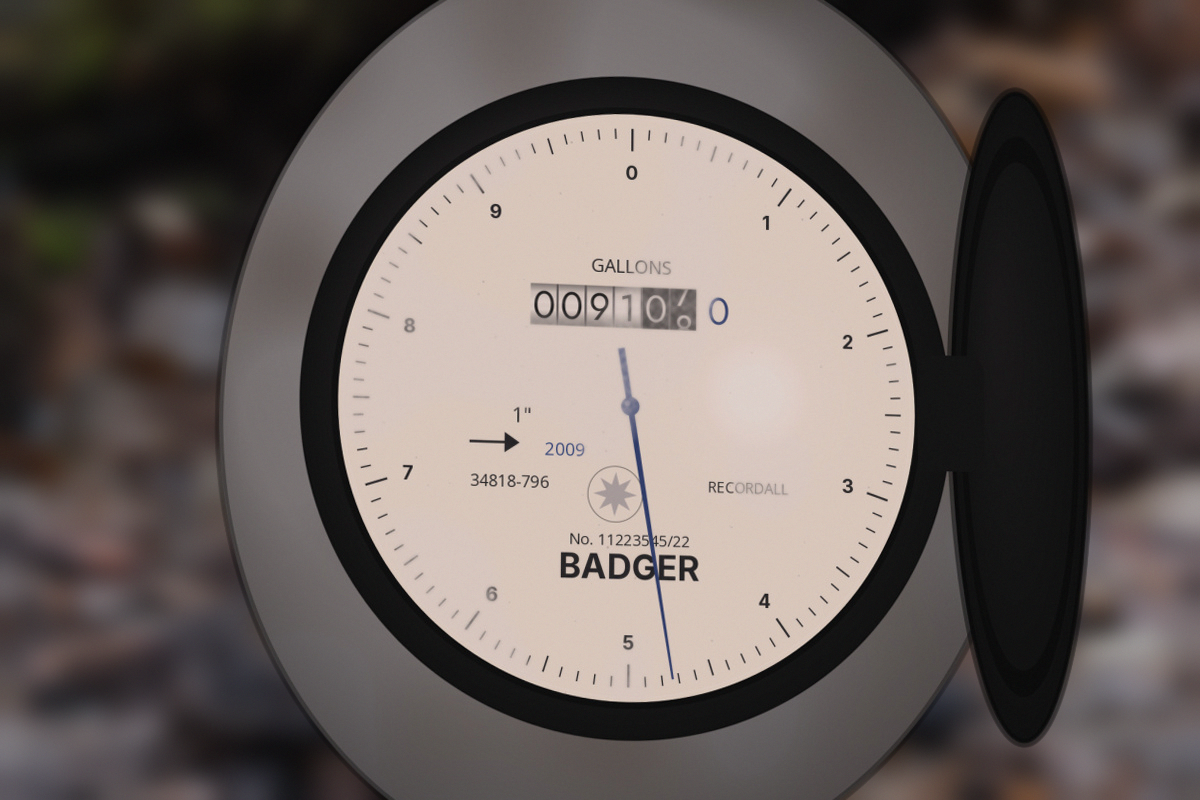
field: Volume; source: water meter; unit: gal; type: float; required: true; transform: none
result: 91074.7 gal
